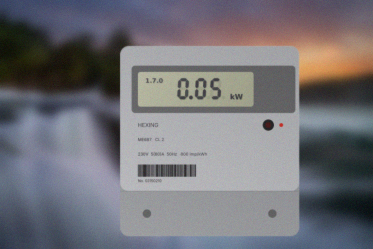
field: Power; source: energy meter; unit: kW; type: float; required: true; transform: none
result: 0.05 kW
